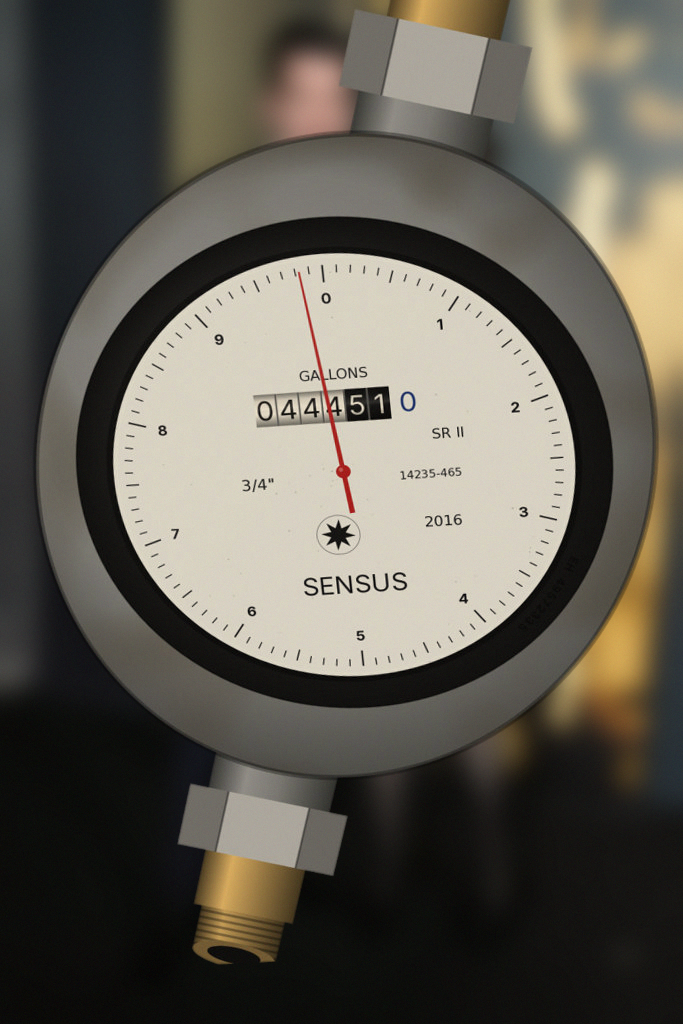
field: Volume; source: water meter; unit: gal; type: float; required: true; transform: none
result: 444509.8 gal
